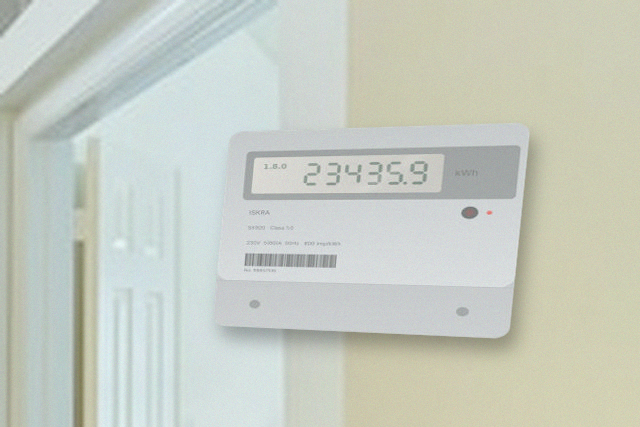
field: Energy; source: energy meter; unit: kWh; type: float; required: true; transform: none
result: 23435.9 kWh
